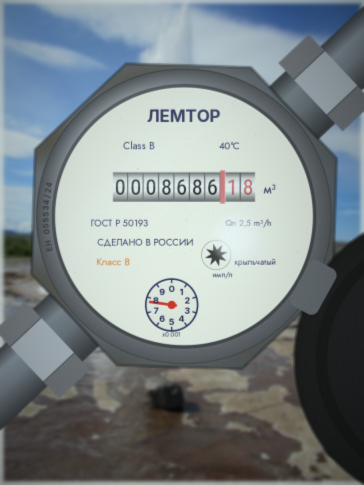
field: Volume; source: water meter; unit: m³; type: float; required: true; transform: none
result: 8686.187 m³
